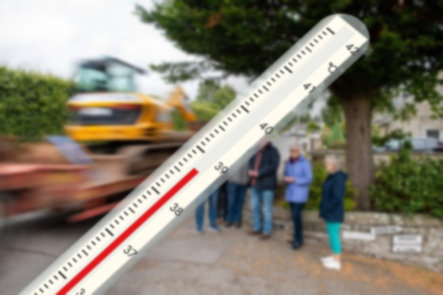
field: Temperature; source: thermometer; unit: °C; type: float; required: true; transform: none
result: 38.7 °C
